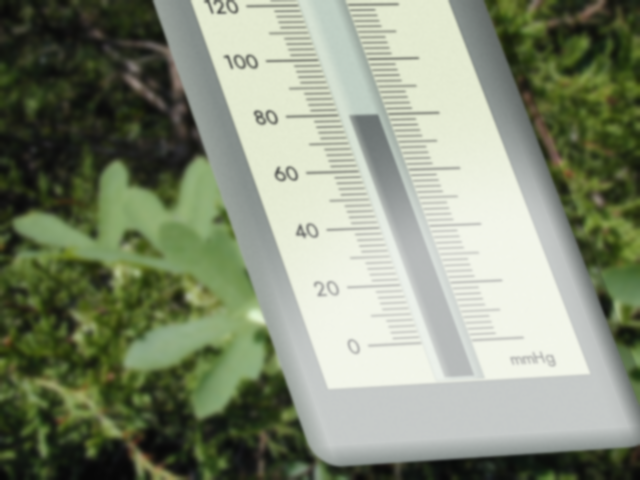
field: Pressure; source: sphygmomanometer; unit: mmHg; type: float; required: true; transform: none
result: 80 mmHg
